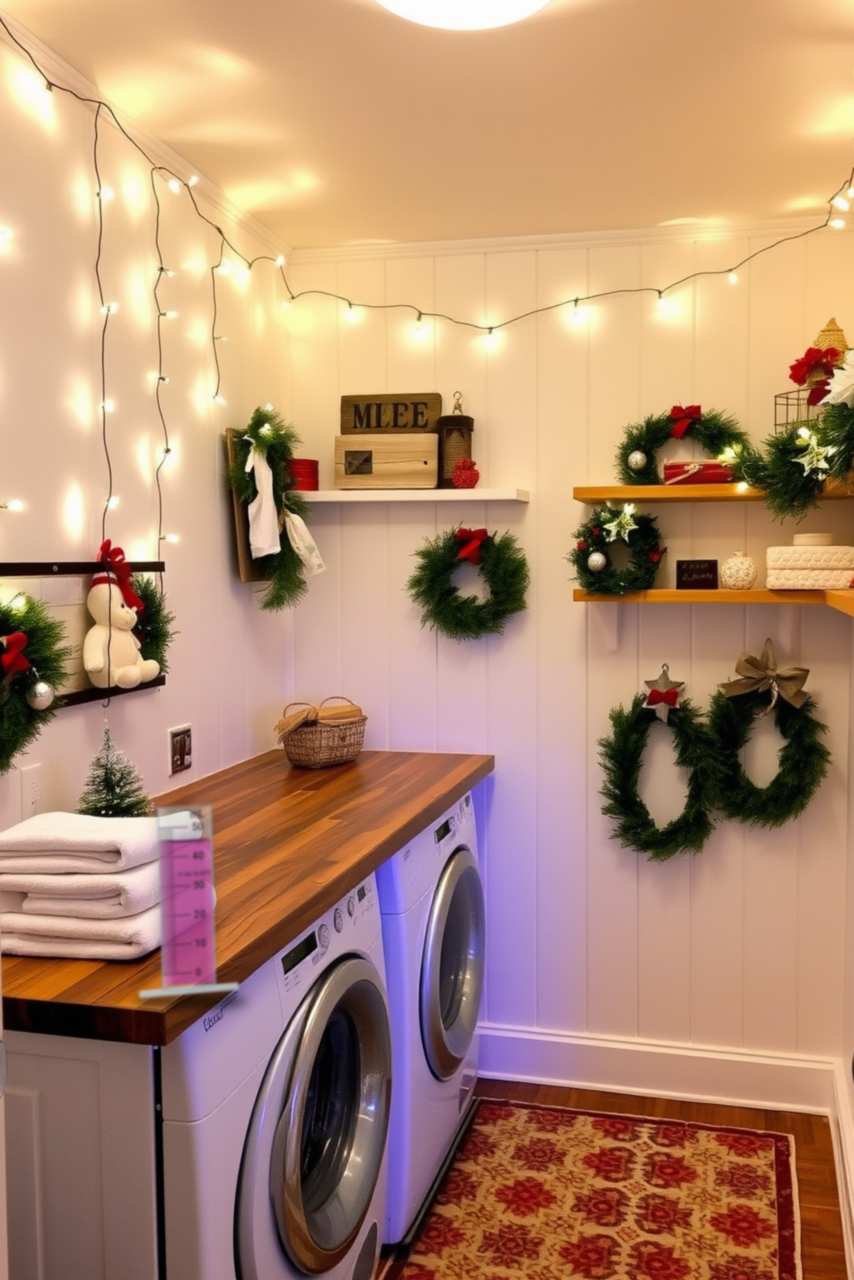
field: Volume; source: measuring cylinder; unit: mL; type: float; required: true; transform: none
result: 45 mL
